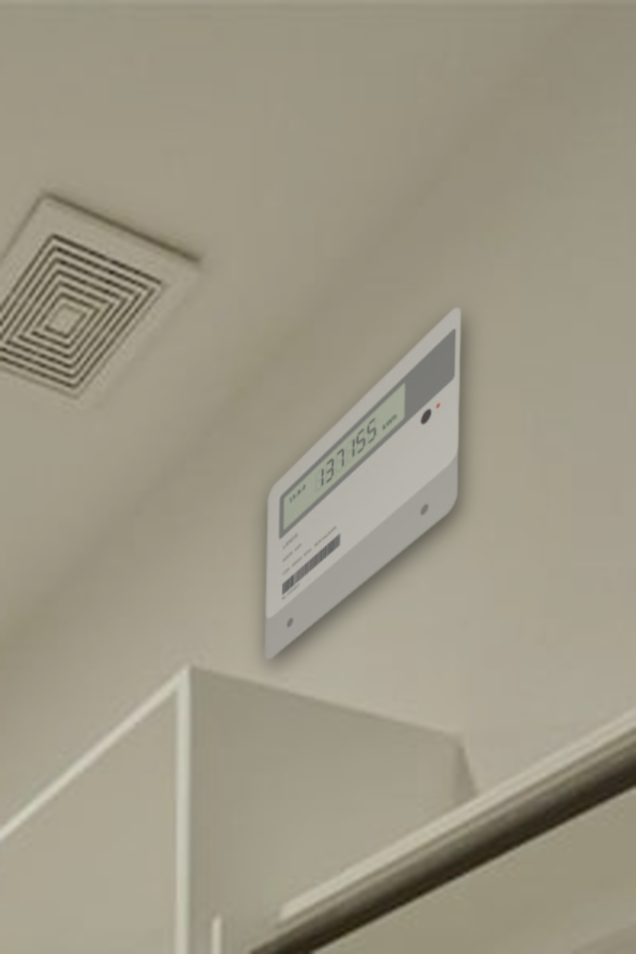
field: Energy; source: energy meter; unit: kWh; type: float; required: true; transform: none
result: 137155 kWh
